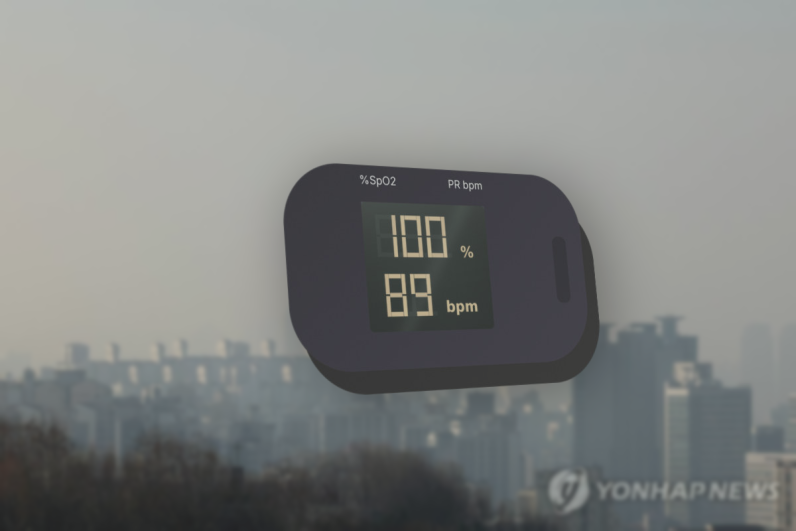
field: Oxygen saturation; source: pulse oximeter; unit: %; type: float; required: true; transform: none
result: 100 %
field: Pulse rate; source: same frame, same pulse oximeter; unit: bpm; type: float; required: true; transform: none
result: 89 bpm
